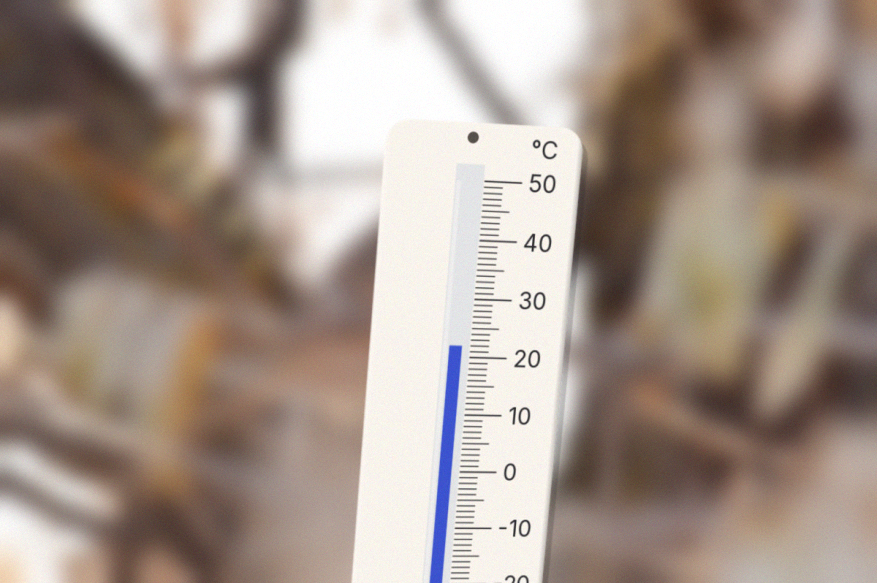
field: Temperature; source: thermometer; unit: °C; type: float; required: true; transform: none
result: 22 °C
